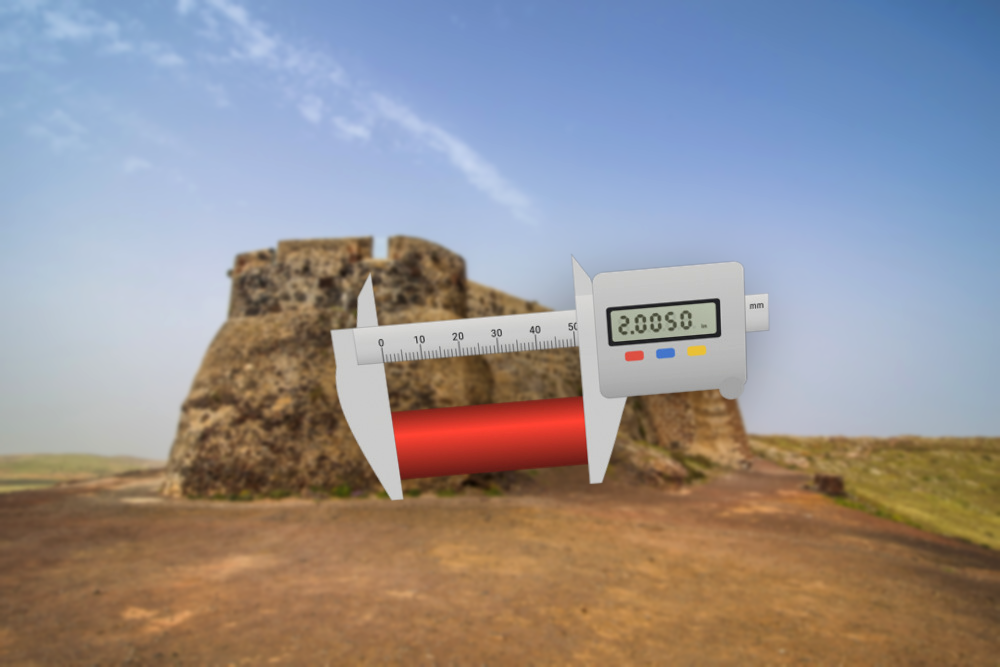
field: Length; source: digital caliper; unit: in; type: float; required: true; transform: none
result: 2.0050 in
